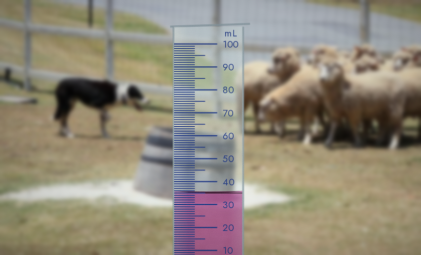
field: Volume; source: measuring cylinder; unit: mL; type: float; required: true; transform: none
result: 35 mL
